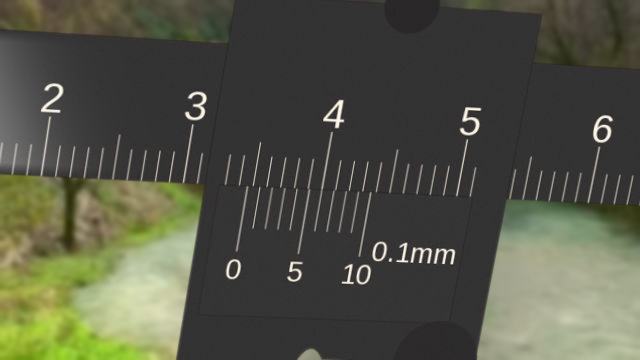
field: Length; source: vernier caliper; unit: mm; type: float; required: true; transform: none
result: 34.6 mm
